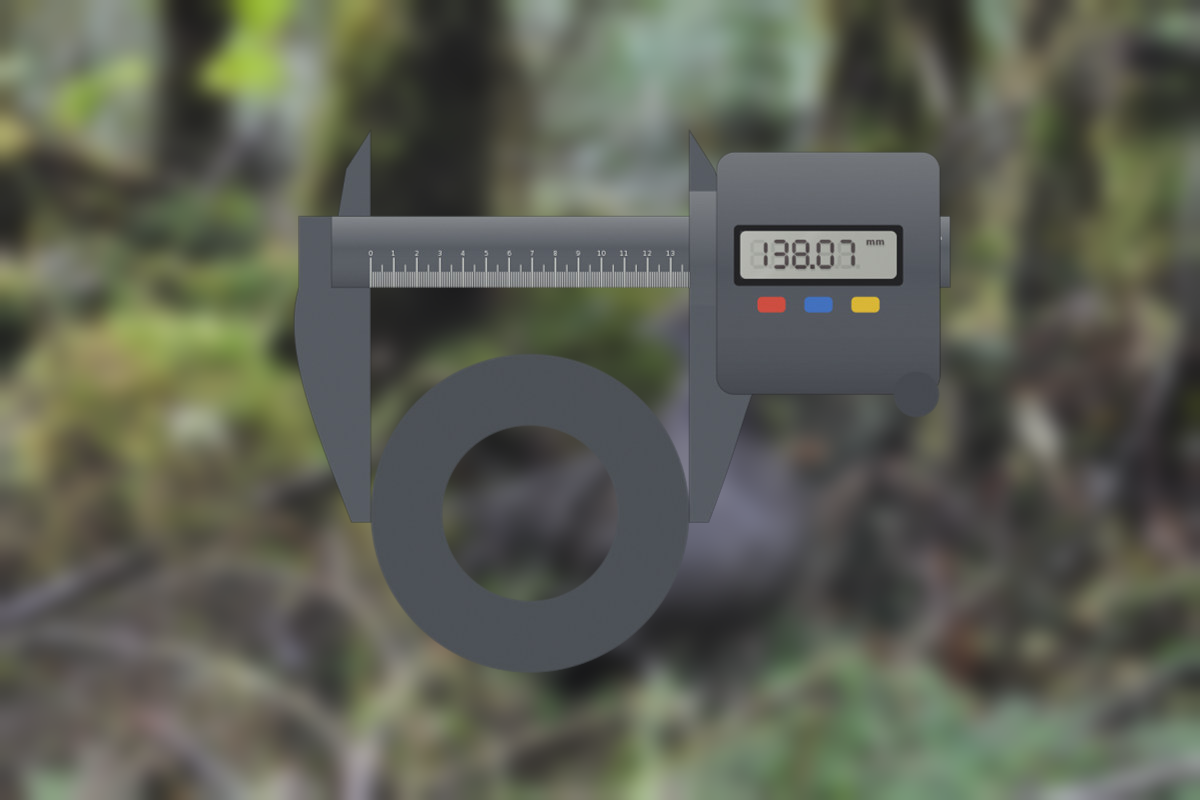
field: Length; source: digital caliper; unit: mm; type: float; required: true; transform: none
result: 138.07 mm
